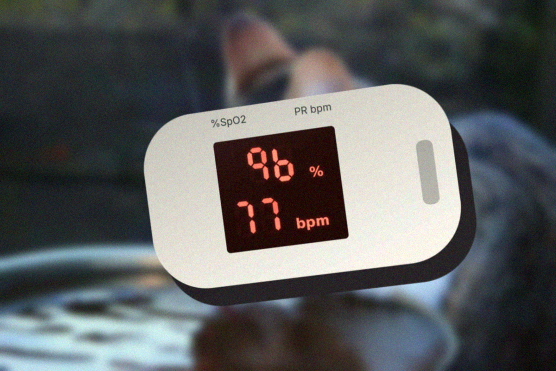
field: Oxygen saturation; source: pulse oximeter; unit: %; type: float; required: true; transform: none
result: 96 %
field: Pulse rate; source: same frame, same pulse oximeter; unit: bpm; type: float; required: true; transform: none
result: 77 bpm
